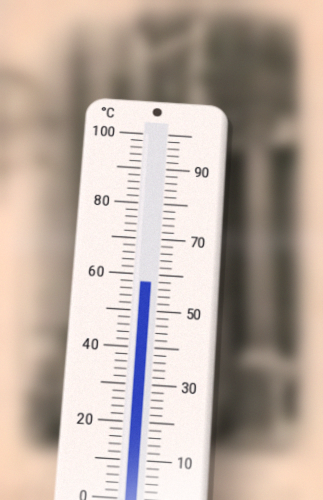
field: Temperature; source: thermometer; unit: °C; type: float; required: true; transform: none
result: 58 °C
